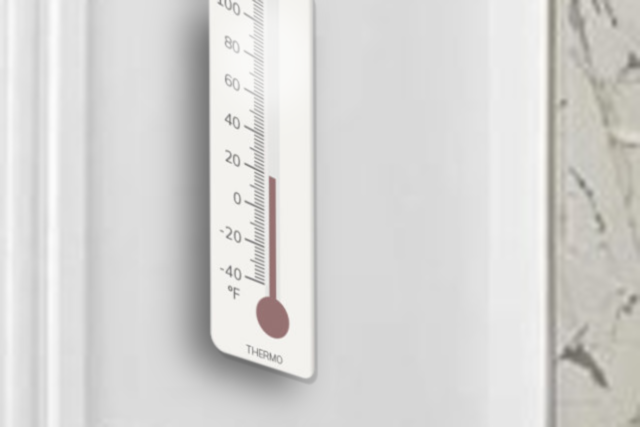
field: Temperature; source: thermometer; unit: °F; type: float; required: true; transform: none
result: 20 °F
